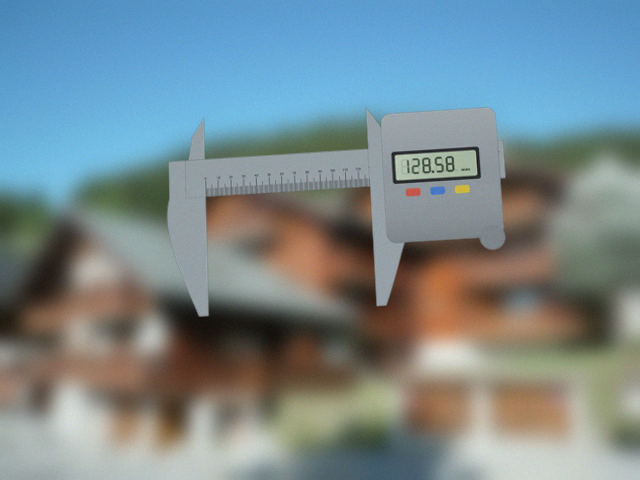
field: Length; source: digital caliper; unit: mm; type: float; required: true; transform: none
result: 128.58 mm
